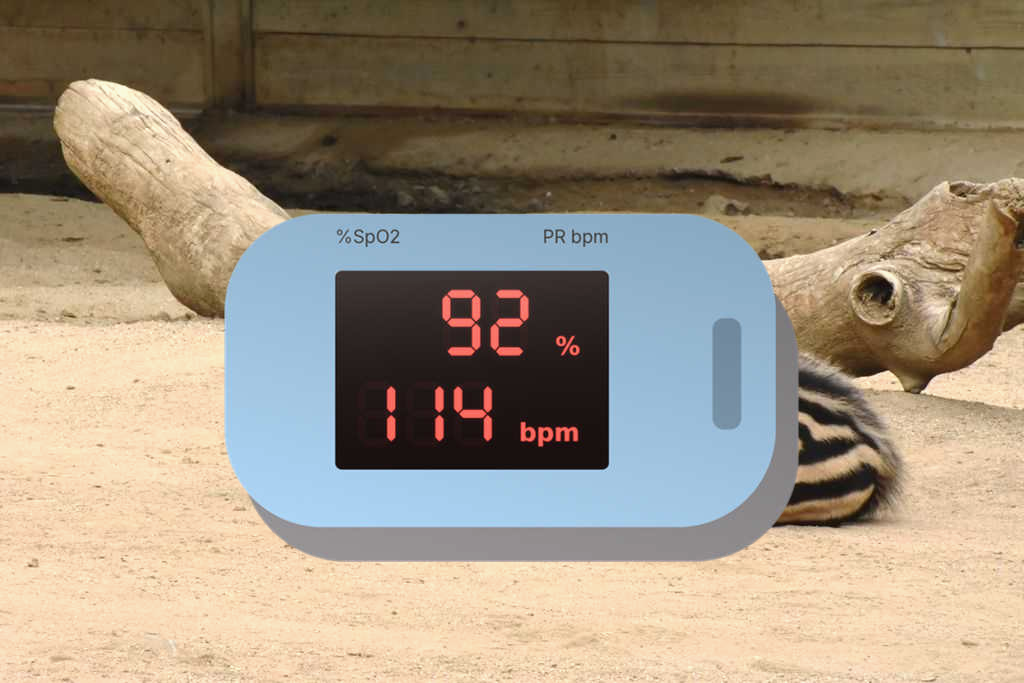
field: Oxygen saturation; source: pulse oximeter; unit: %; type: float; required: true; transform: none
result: 92 %
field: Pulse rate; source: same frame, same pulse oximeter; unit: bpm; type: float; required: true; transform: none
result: 114 bpm
